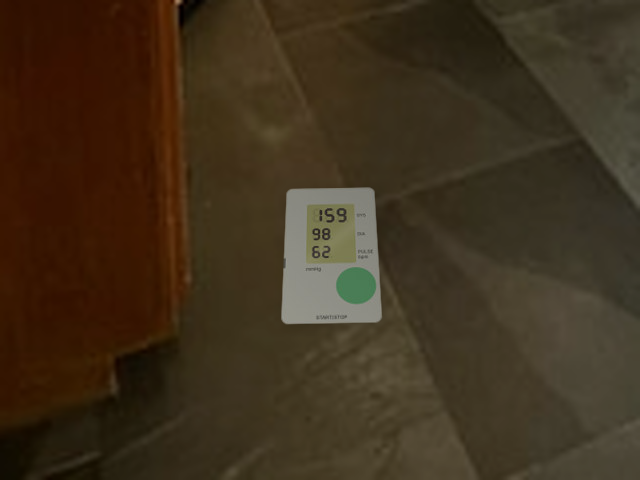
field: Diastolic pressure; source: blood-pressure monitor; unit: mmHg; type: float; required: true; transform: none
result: 98 mmHg
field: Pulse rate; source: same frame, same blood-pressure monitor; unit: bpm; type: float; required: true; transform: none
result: 62 bpm
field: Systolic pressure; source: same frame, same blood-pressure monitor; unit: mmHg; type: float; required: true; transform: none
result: 159 mmHg
